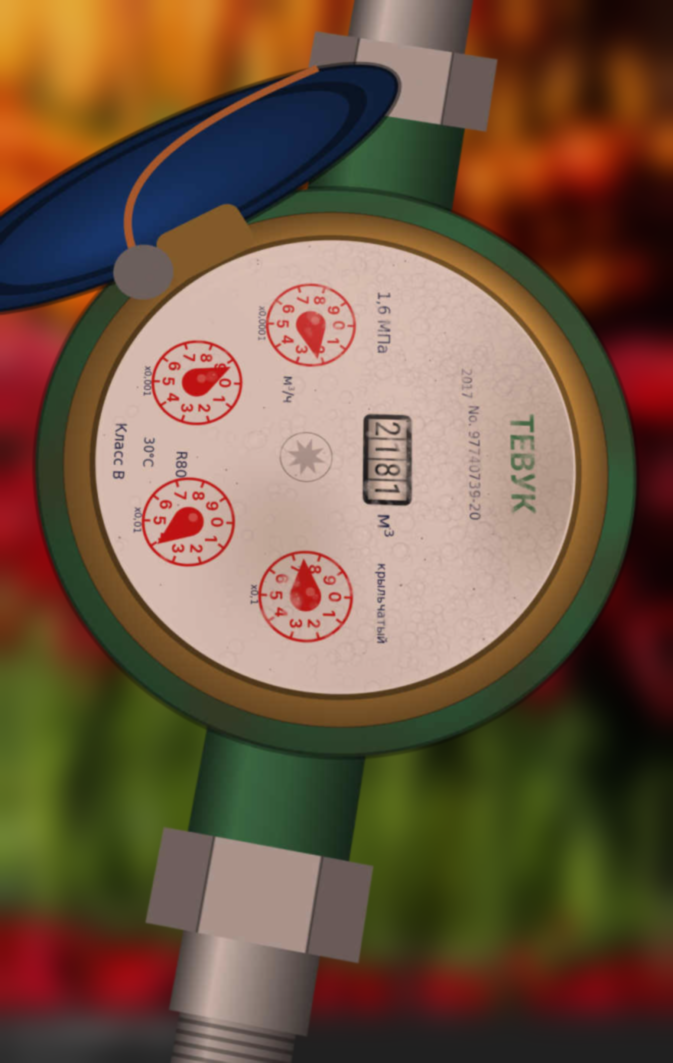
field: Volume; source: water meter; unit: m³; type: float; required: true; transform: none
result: 2181.7392 m³
